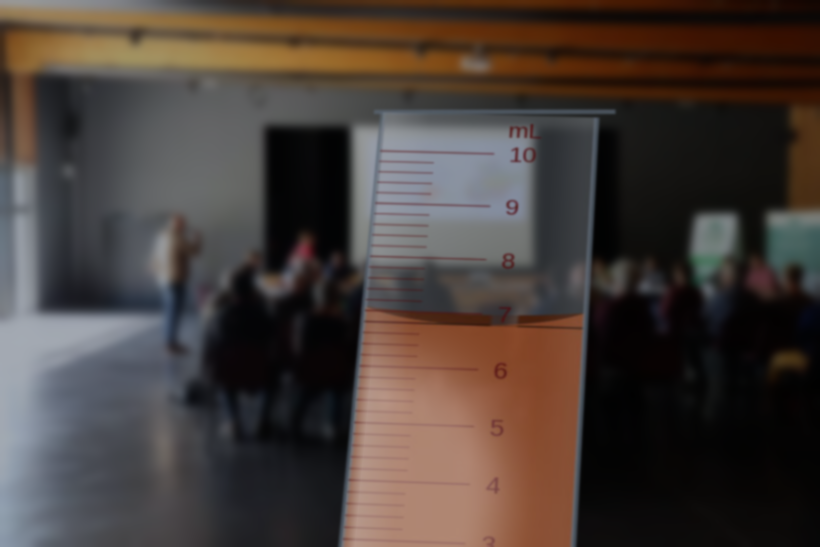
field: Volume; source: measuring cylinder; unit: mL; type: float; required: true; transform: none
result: 6.8 mL
